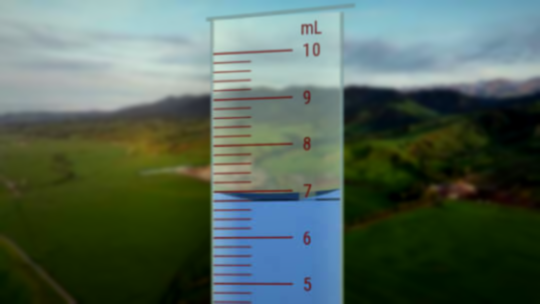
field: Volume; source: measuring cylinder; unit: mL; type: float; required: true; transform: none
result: 6.8 mL
